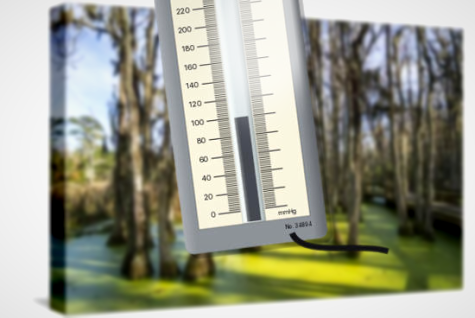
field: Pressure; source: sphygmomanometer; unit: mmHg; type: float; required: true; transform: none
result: 100 mmHg
